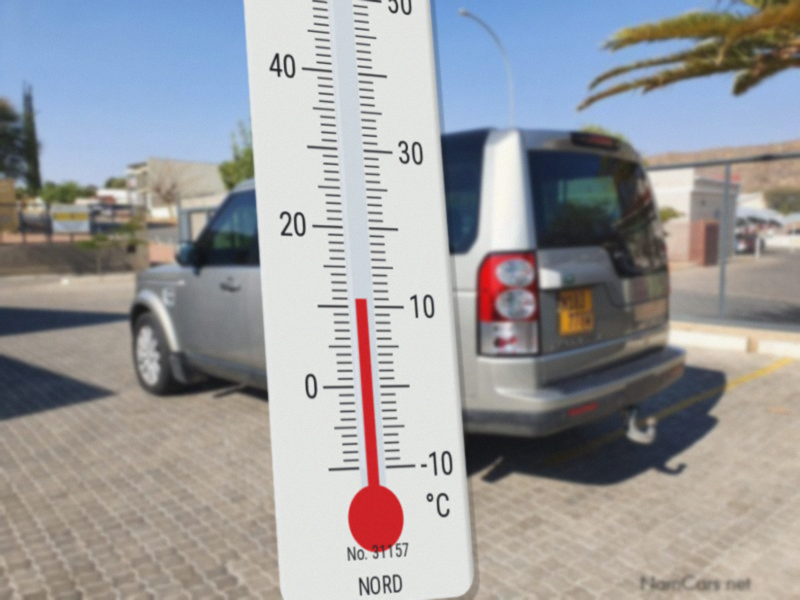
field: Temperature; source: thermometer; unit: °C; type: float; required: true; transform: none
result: 11 °C
